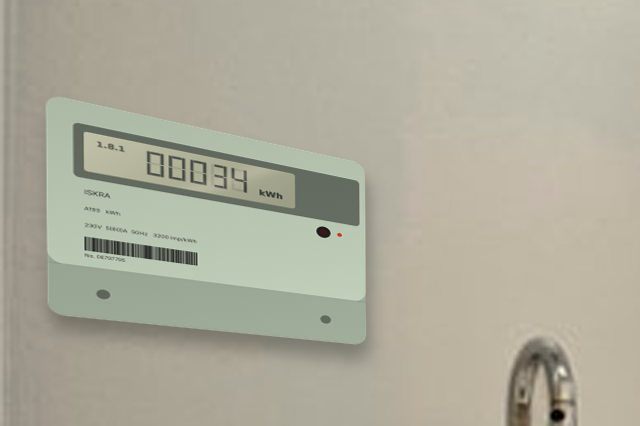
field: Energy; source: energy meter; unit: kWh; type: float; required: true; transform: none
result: 34 kWh
